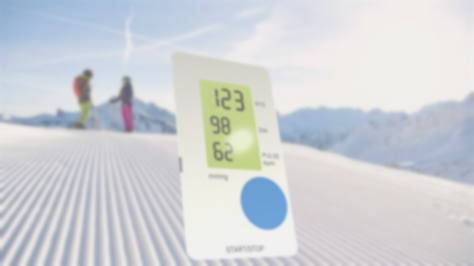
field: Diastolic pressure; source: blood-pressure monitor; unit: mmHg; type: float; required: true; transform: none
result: 98 mmHg
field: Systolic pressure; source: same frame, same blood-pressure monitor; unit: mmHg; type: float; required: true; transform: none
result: 123 mmHg
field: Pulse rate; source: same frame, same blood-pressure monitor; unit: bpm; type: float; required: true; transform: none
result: 62 bpm
